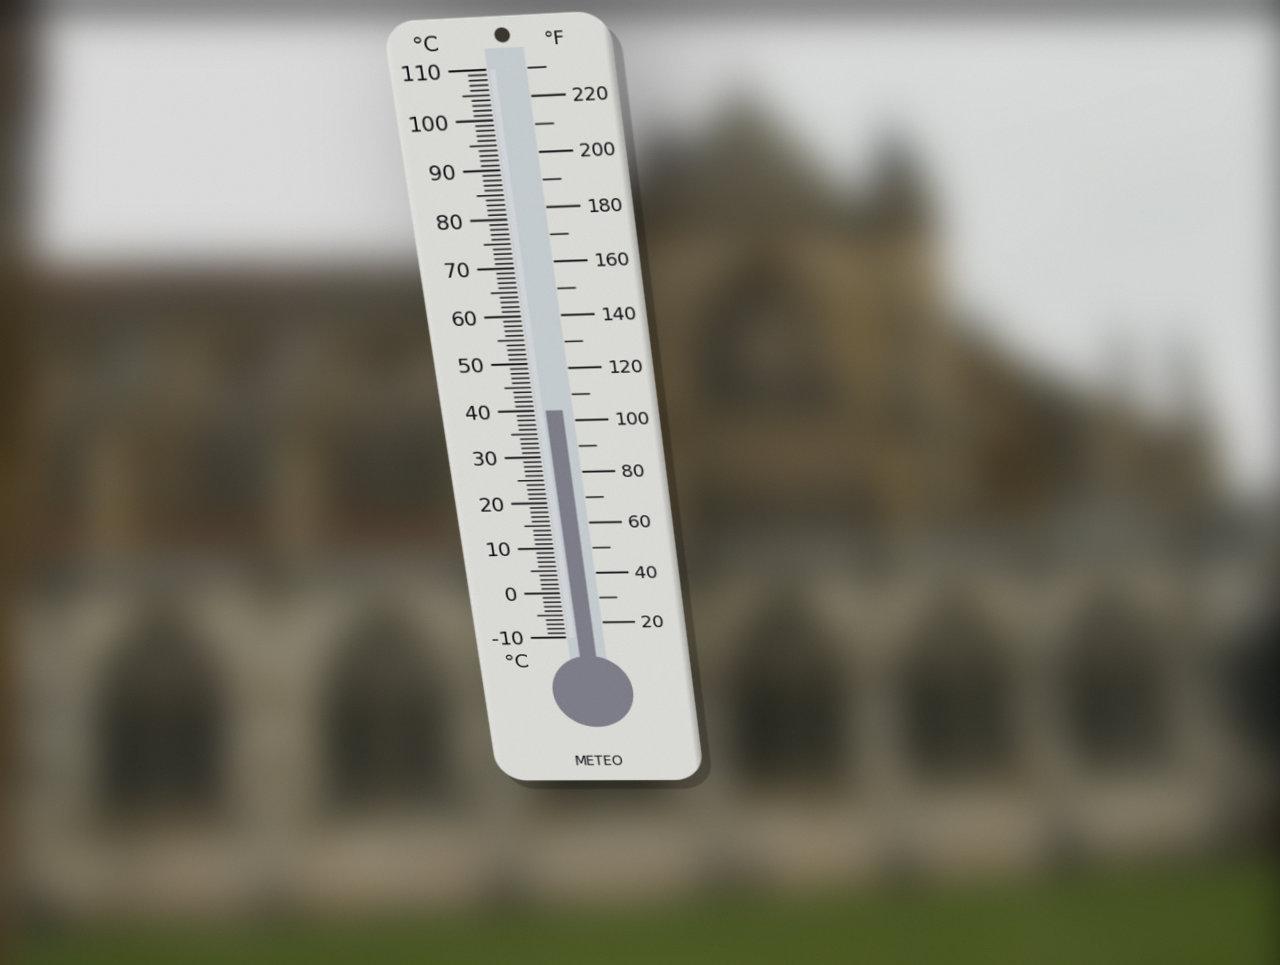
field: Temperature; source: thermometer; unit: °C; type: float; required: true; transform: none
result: 40 °C
